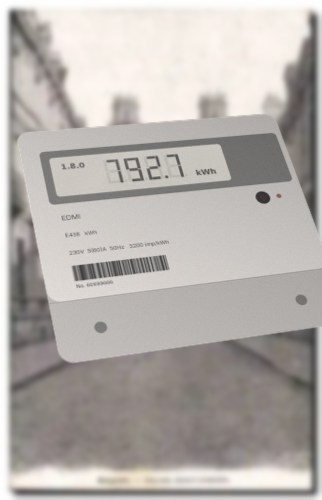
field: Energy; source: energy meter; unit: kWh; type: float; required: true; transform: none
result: 792.7 kWh
